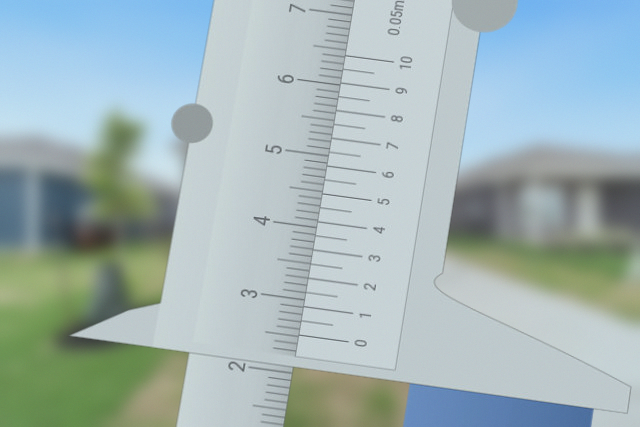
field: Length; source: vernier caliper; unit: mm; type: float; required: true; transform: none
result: 25.2 mm
